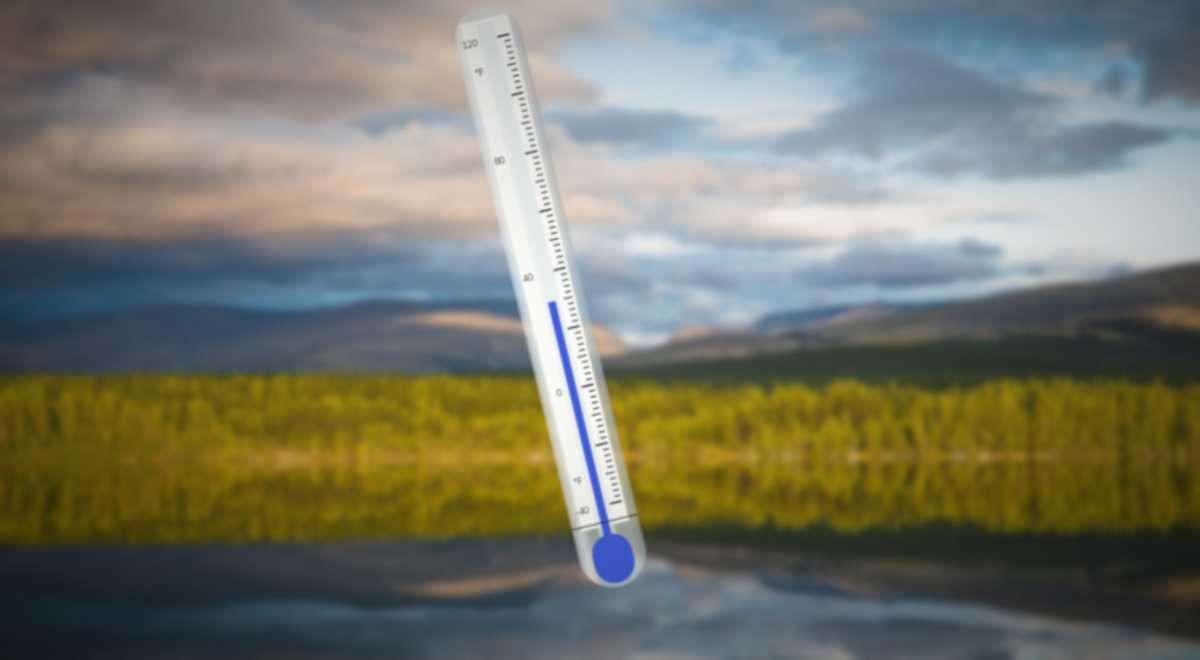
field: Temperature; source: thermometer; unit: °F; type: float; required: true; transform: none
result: 30 °F
